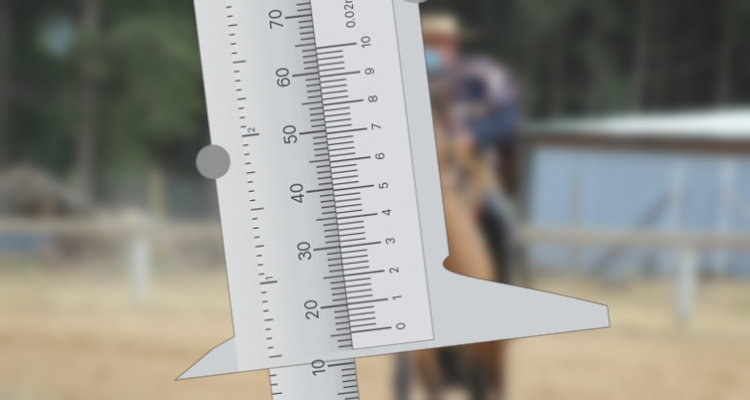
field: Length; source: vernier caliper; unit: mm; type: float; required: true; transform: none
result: 15.2 mm
